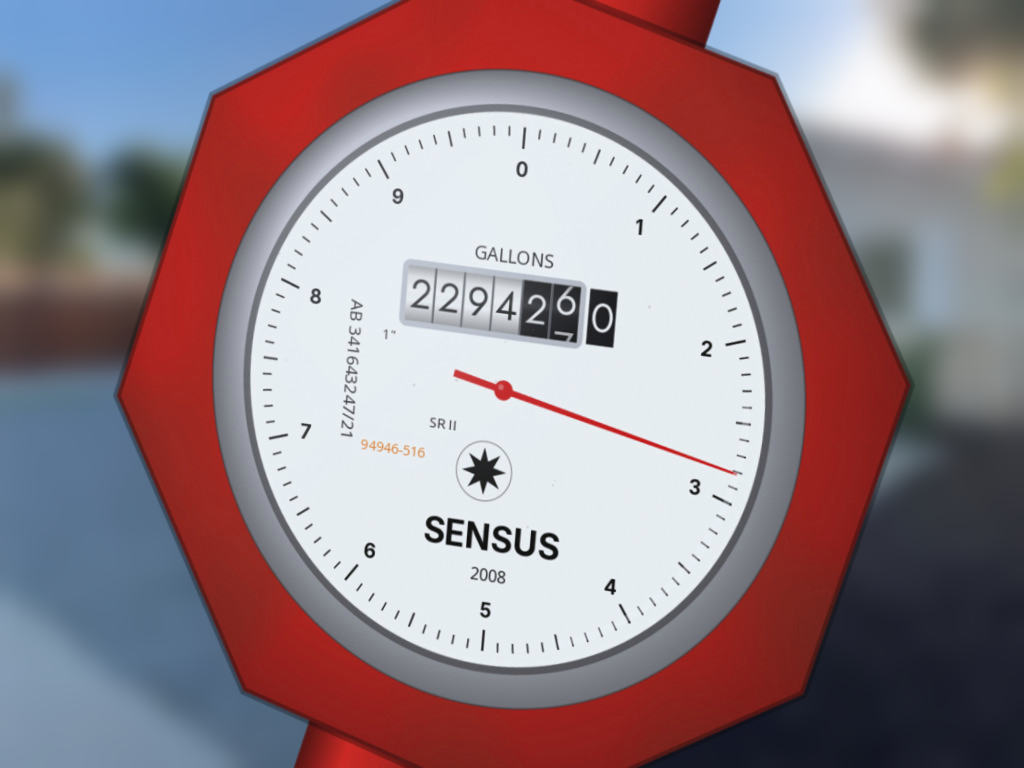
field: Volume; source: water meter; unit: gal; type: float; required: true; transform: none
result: 2294262.8 gal
